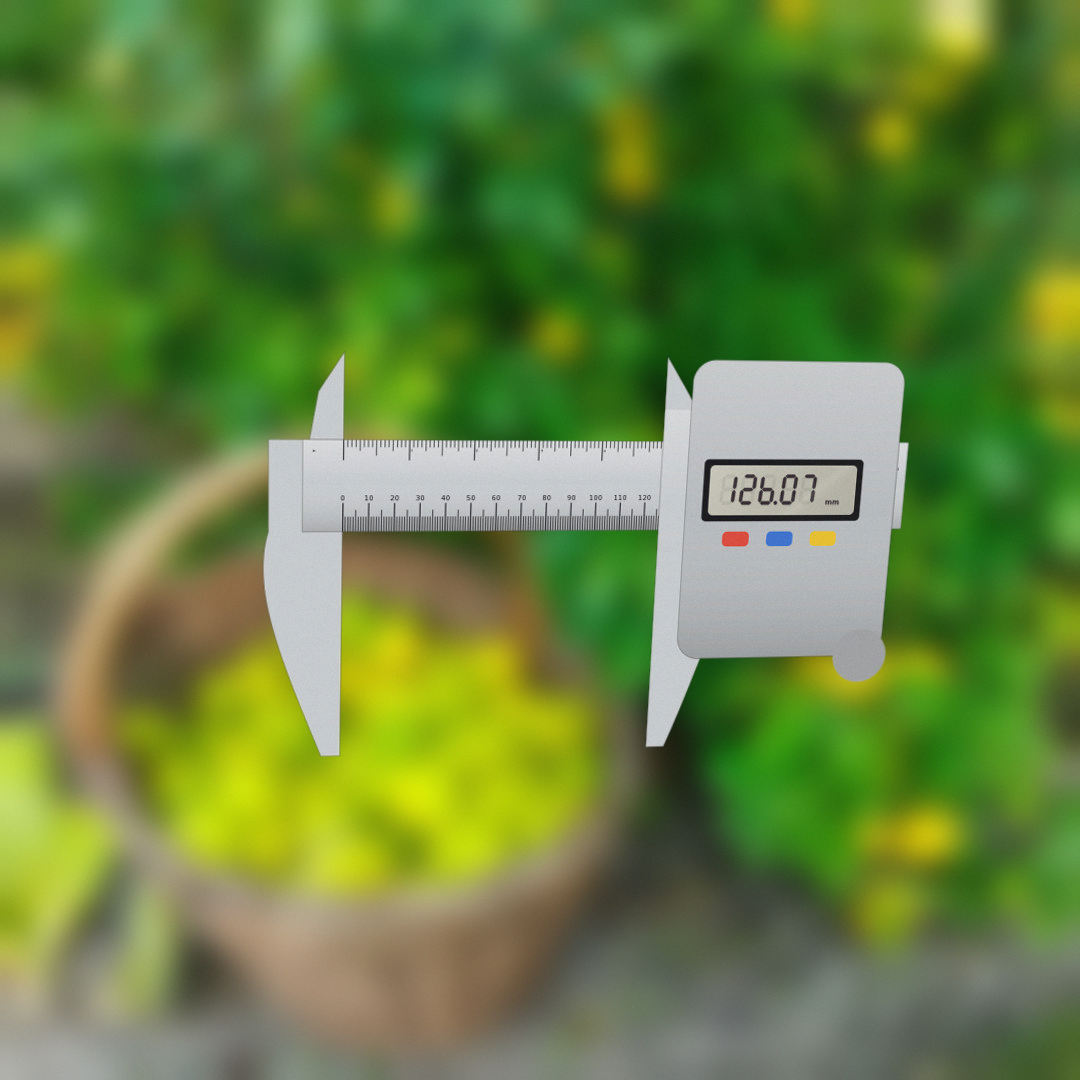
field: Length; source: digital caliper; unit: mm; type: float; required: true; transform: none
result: 126.07 mm
